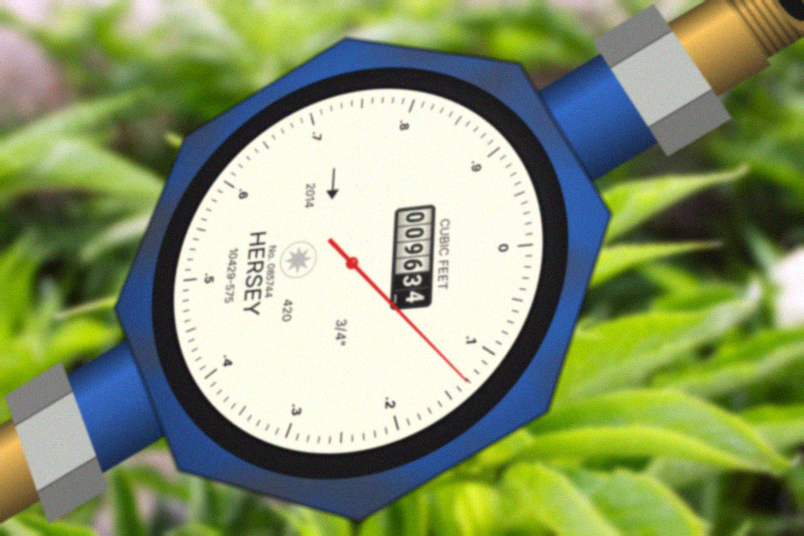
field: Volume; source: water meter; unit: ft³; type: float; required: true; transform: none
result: 9634.13 ft³
